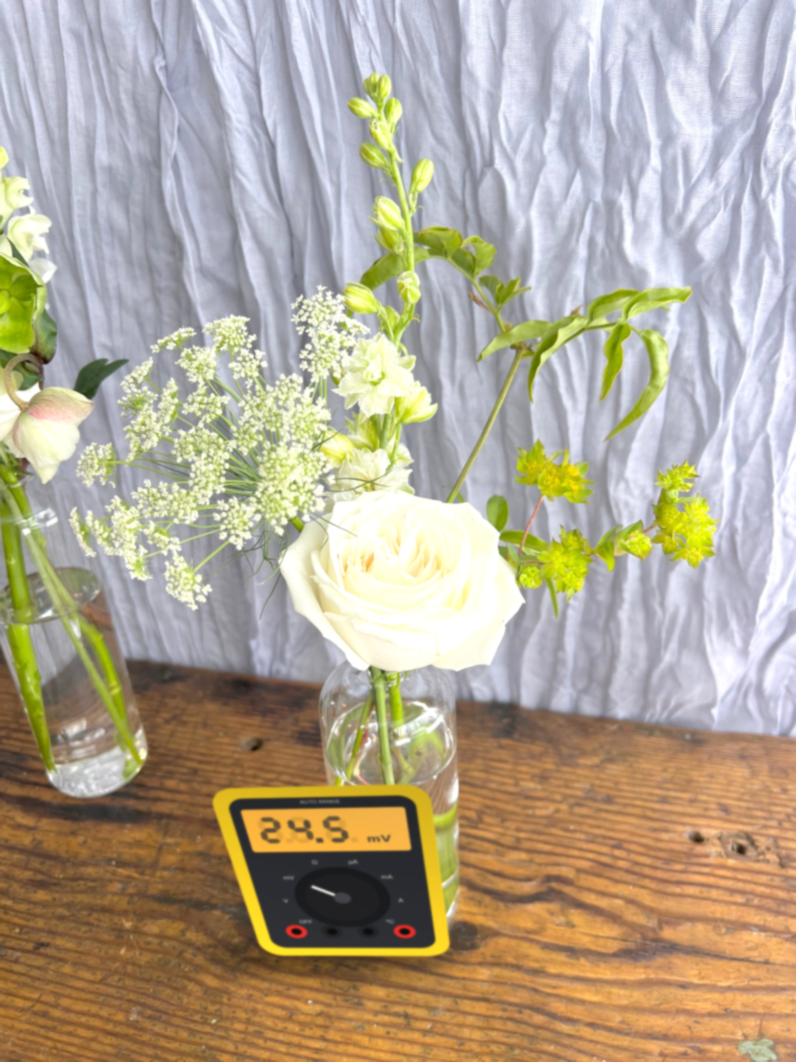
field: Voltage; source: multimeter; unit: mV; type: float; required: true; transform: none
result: 24.5 mV
